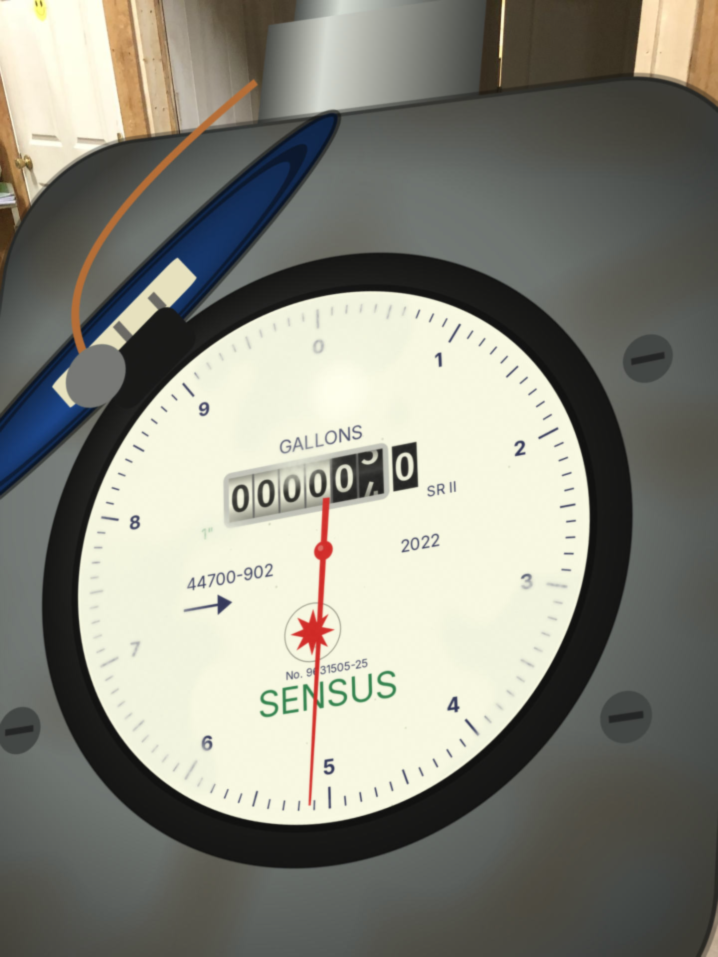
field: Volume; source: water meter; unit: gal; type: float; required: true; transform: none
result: 35.1 gal
